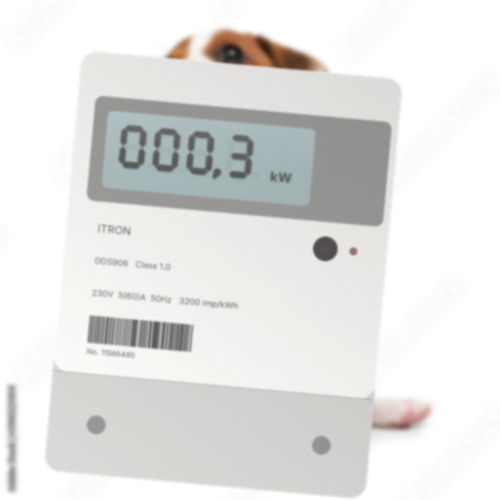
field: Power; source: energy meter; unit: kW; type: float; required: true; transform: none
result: 0.3 kW
